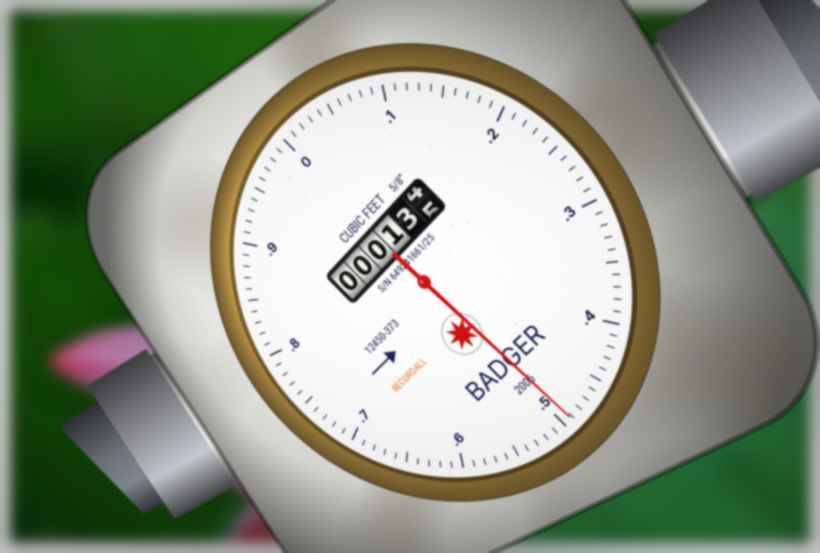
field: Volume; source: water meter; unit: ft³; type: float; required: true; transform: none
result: 134.49 ft³
